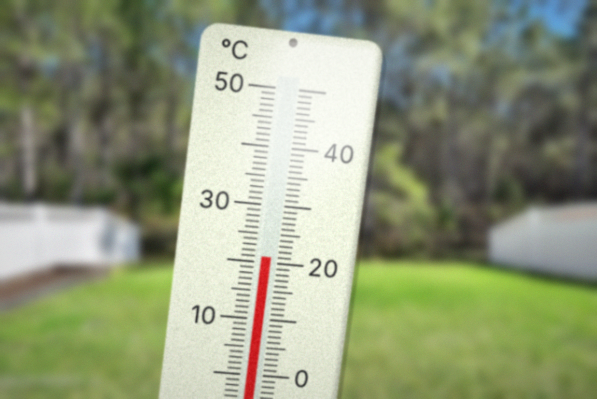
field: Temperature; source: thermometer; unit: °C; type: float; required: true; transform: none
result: 21 °C
